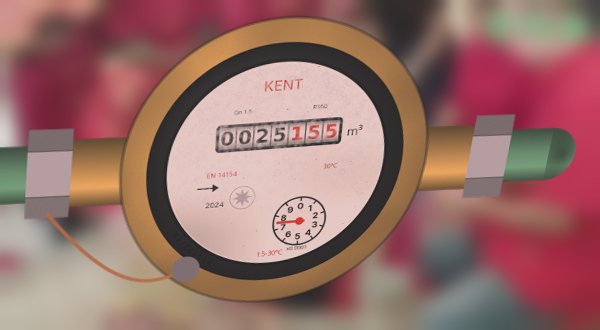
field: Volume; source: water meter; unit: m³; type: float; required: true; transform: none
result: 25.1557 m³
